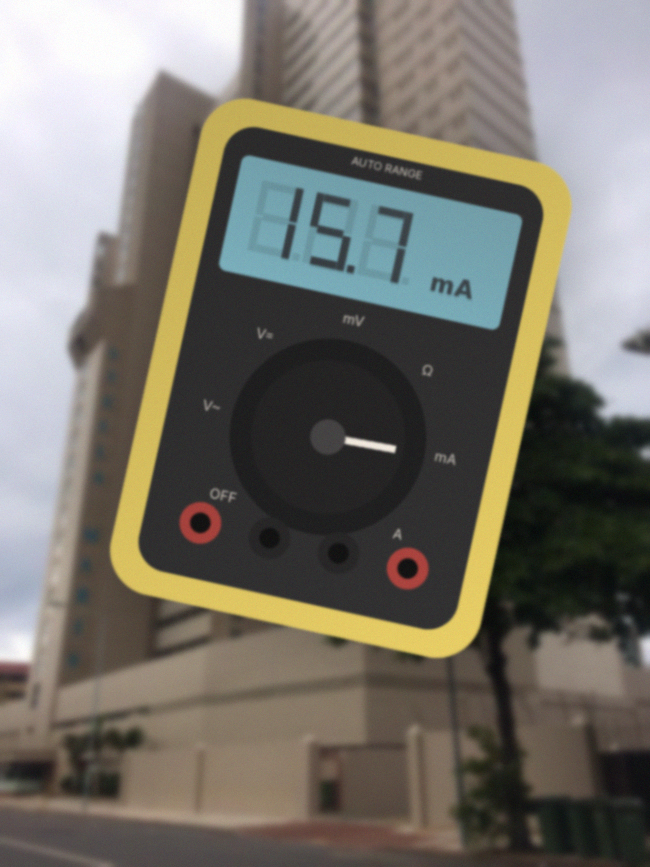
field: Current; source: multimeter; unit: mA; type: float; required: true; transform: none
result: 15.7 mA
